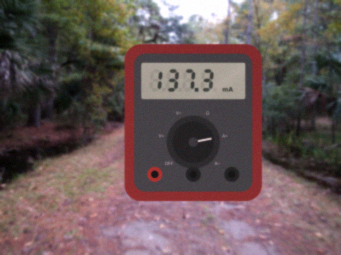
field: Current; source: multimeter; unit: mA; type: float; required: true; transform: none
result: 137.3 mA
